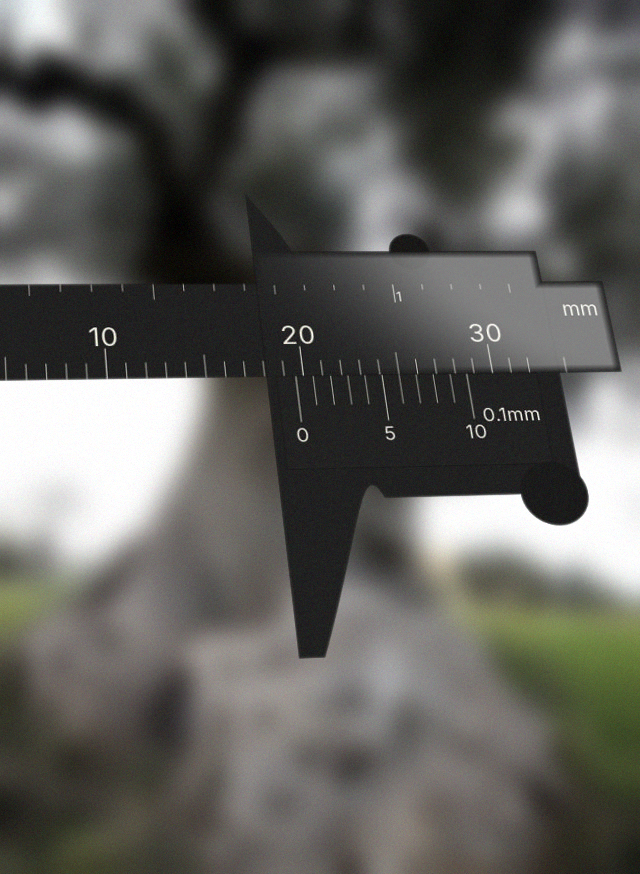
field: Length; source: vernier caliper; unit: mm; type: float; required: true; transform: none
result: 19.6 mm
